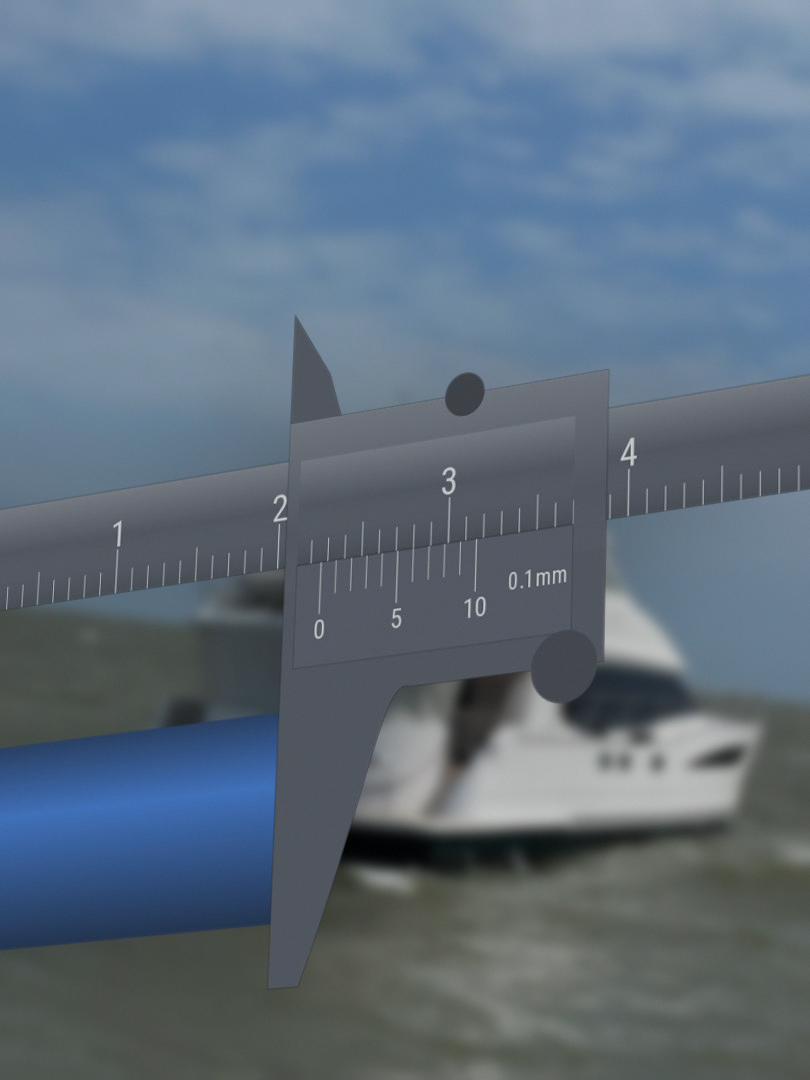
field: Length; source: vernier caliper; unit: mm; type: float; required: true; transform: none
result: 22.6 mm
